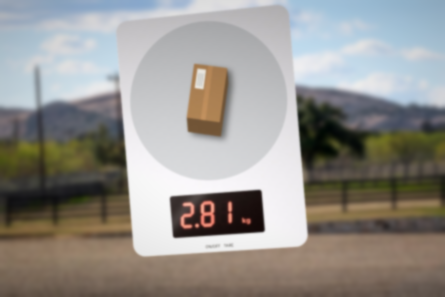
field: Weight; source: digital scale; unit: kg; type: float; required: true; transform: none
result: 2.81 kg
